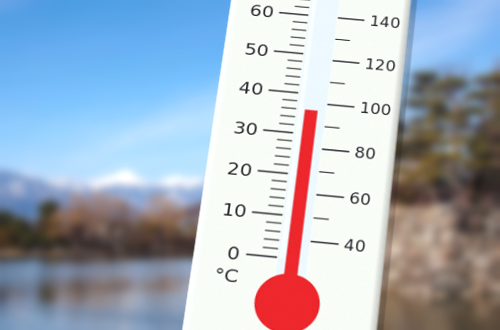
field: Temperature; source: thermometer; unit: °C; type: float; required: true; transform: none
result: 36 °C
